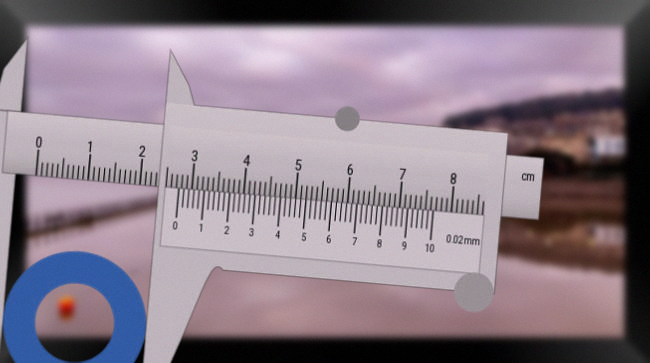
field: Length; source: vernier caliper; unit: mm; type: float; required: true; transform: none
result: 27.5 mm
